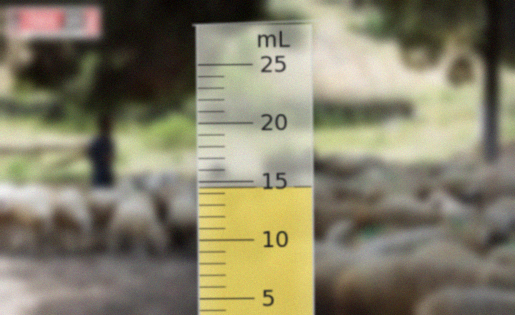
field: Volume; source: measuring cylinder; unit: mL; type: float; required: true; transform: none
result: 14.5 mL
